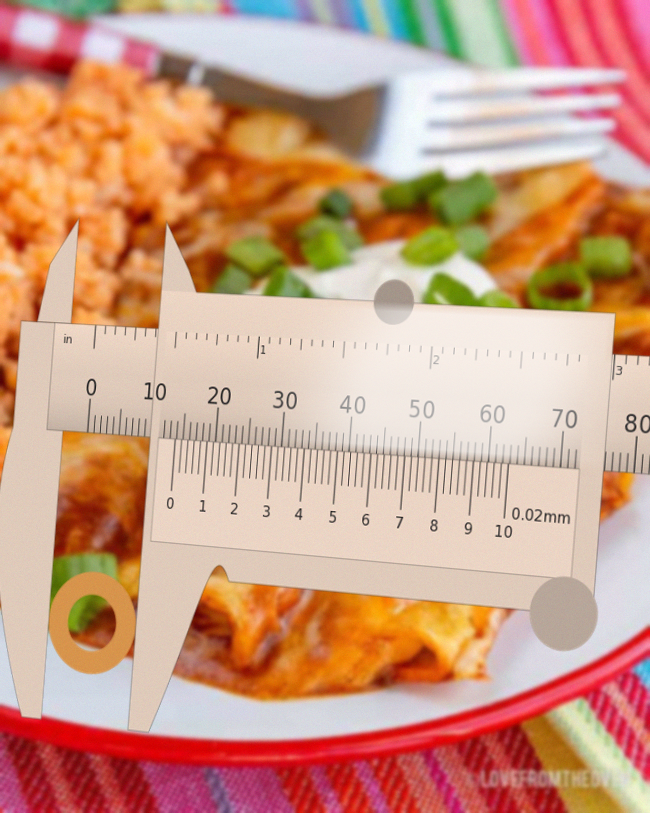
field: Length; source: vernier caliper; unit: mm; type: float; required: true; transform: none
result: 13.8 mm
